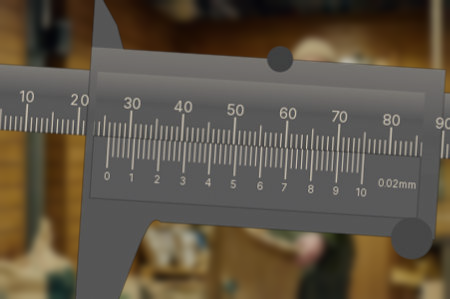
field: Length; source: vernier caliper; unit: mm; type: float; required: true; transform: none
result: 26.0 mm
